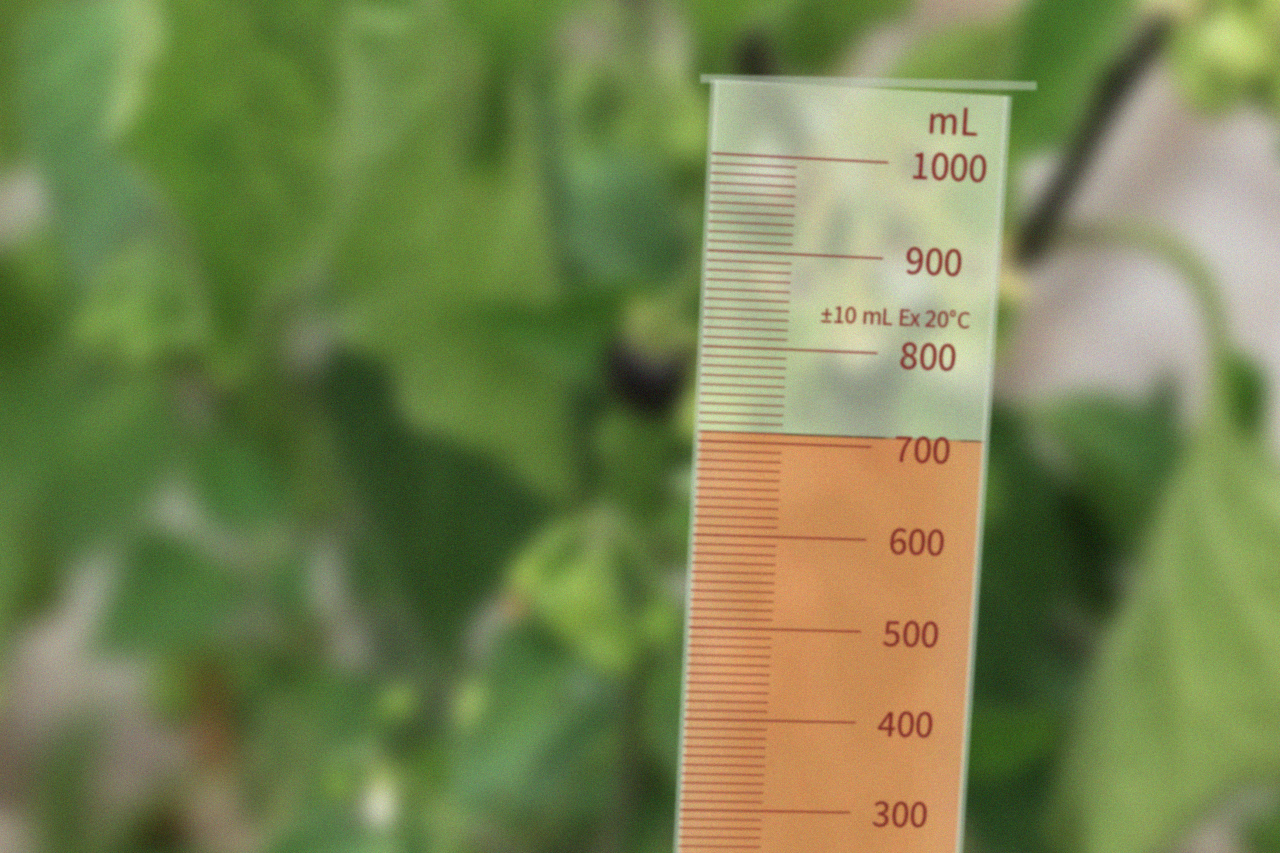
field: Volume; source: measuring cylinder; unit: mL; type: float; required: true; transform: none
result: 710 mL
